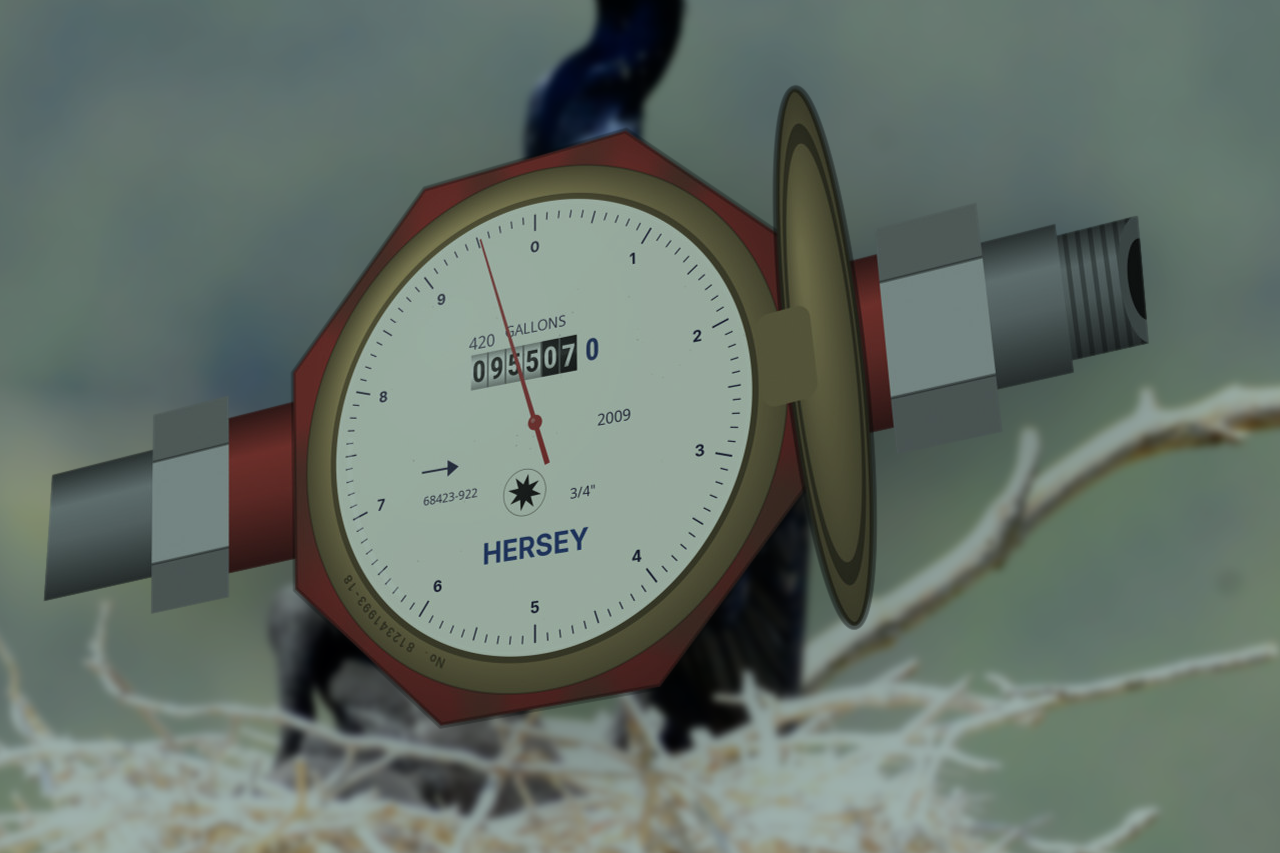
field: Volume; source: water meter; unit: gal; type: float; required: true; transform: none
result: 955069.5 gal
